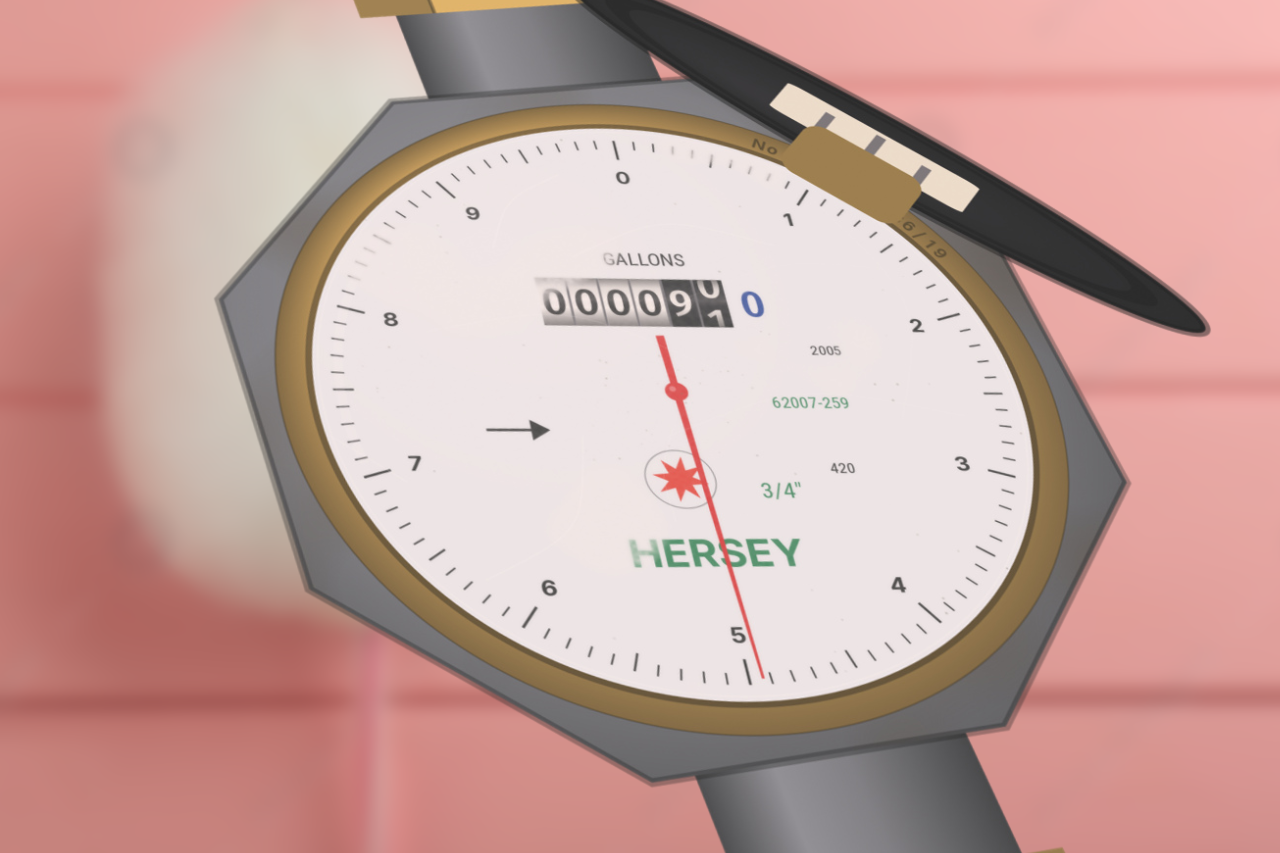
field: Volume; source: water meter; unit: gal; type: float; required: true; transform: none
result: 904.9 gal
